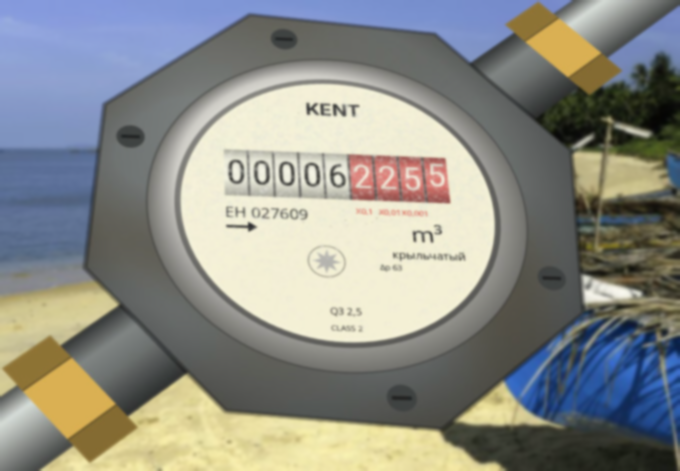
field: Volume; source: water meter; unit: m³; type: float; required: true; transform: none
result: 6.2255 m³
